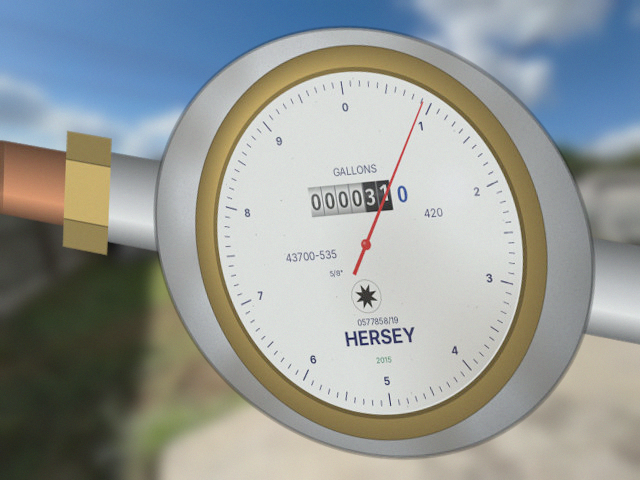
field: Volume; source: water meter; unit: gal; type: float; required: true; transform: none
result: 310.9 gal
